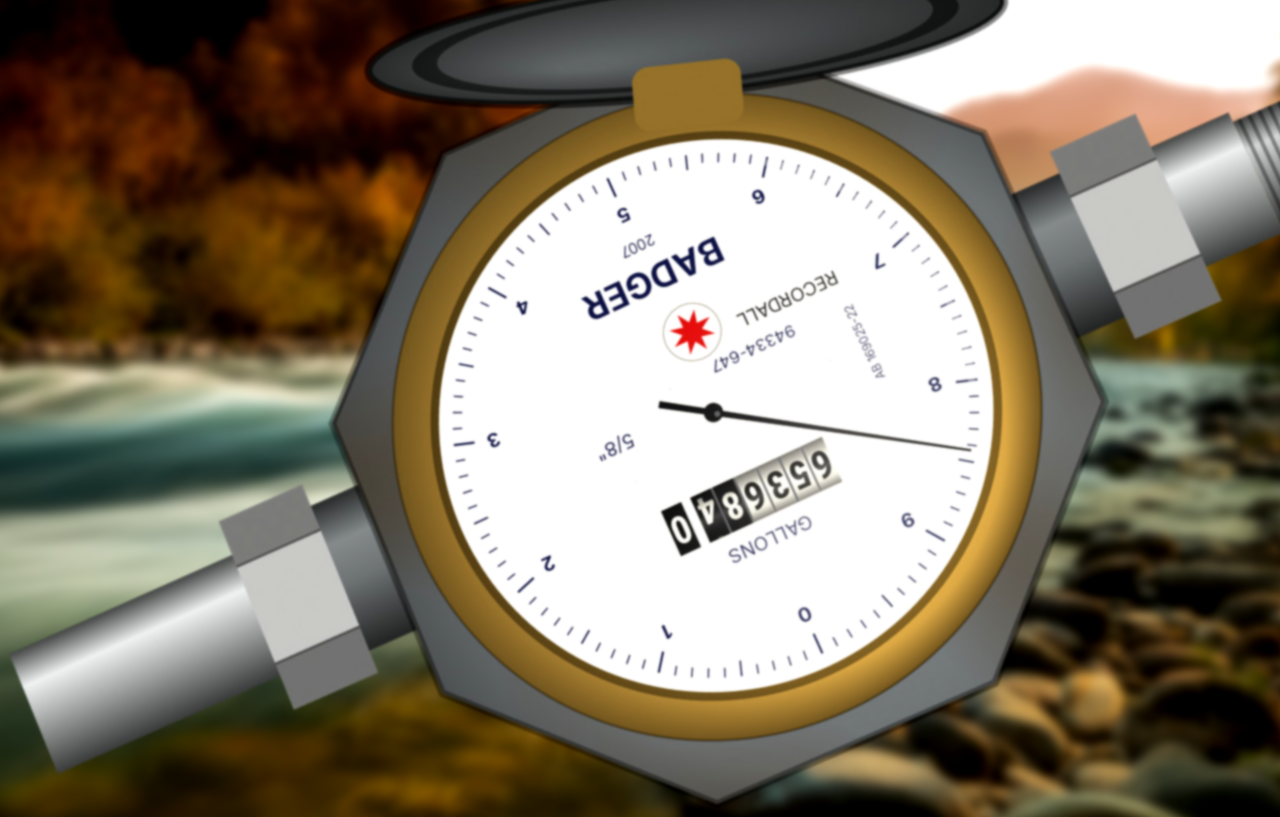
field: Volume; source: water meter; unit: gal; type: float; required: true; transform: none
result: 6536838.4 gal
